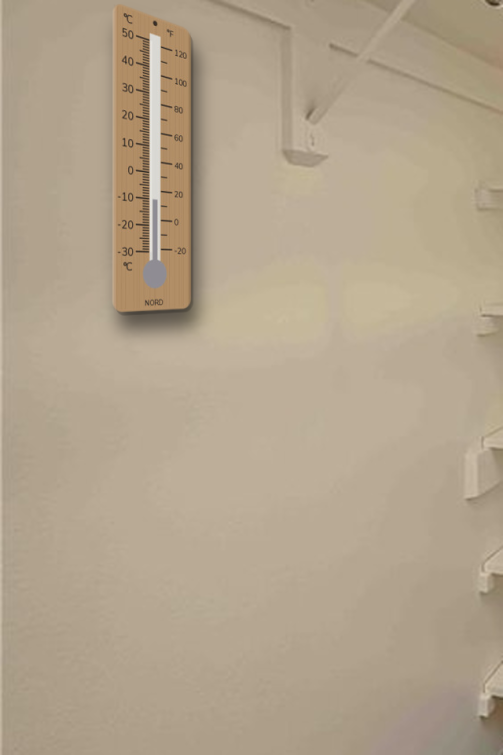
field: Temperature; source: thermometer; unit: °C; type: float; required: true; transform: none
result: -10 °C
